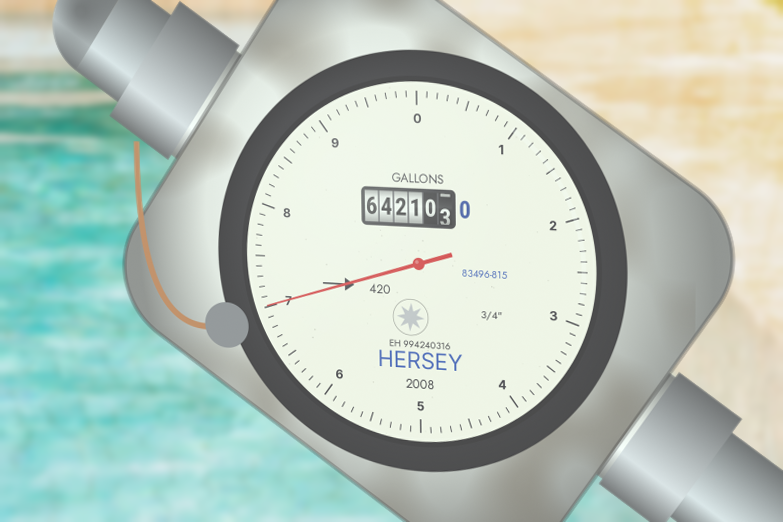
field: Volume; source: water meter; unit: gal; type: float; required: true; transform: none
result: 6421027.0 gal
